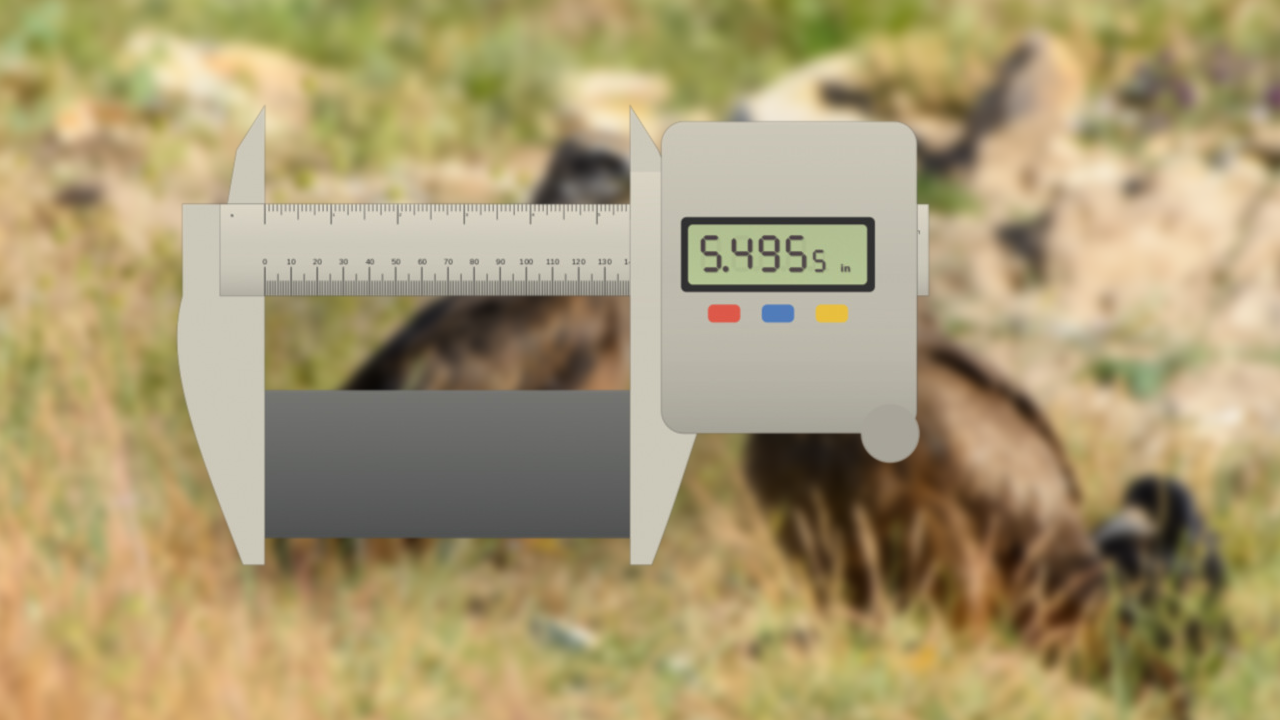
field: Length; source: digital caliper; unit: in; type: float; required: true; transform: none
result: 5.4955 in
